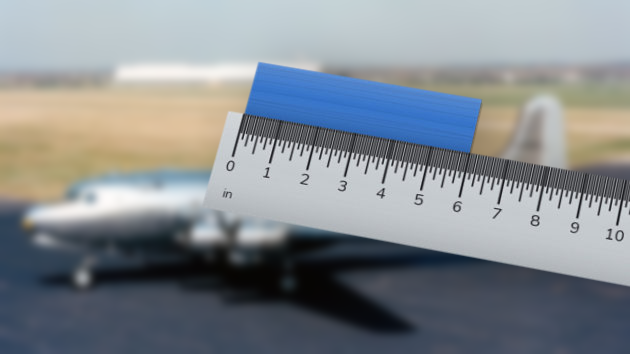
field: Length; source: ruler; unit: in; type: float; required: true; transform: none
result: 6 in
